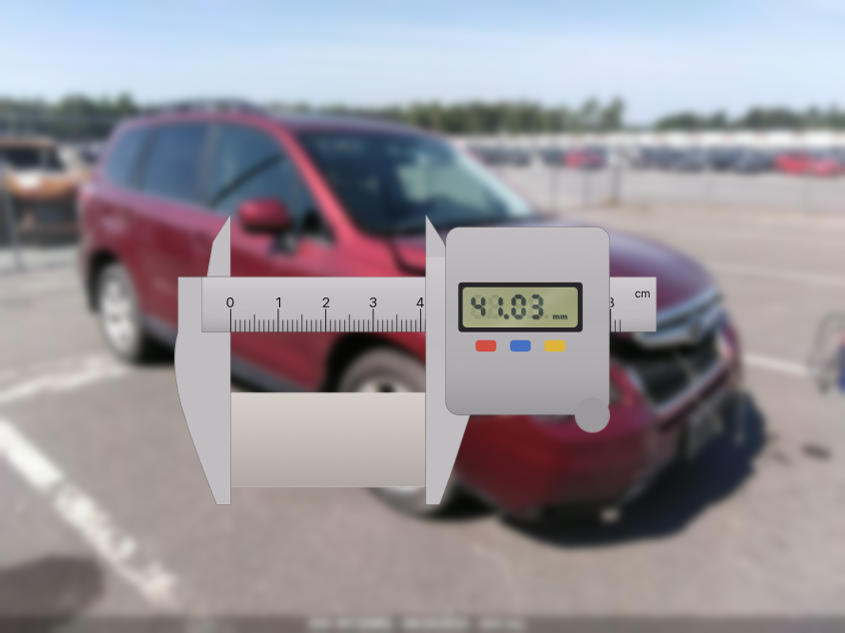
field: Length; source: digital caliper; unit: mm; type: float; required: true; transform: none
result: 41.03 mm
